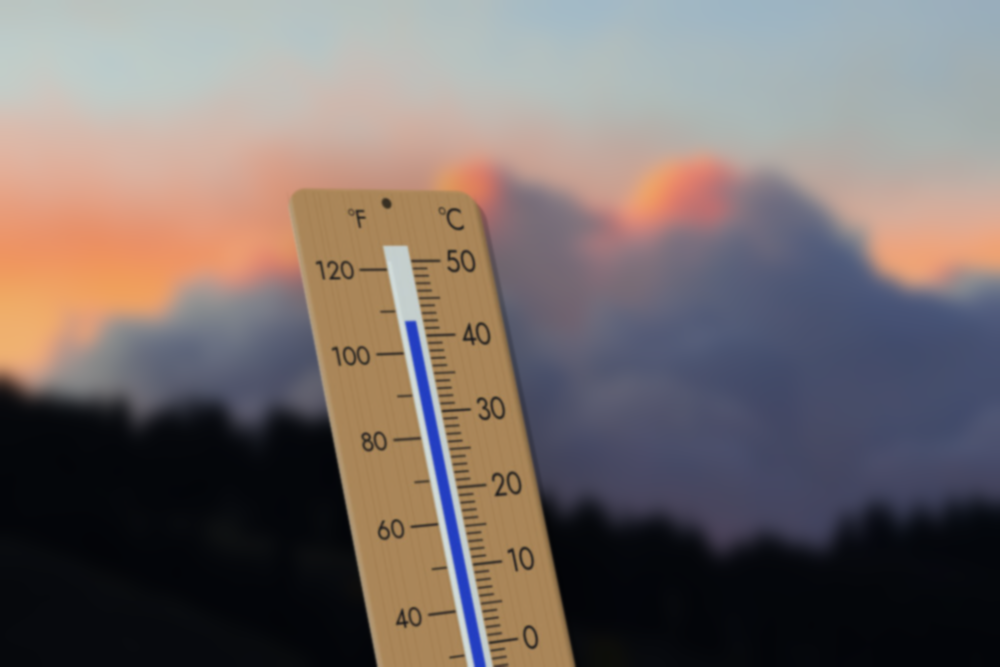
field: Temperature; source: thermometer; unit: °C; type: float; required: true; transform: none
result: 42 °C
